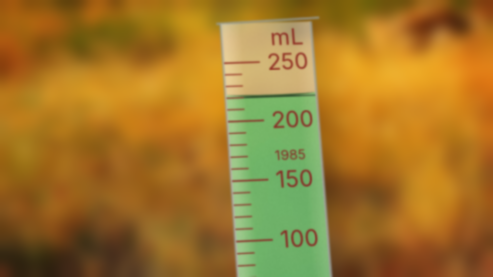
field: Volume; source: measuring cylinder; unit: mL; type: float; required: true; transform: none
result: 220 mL
